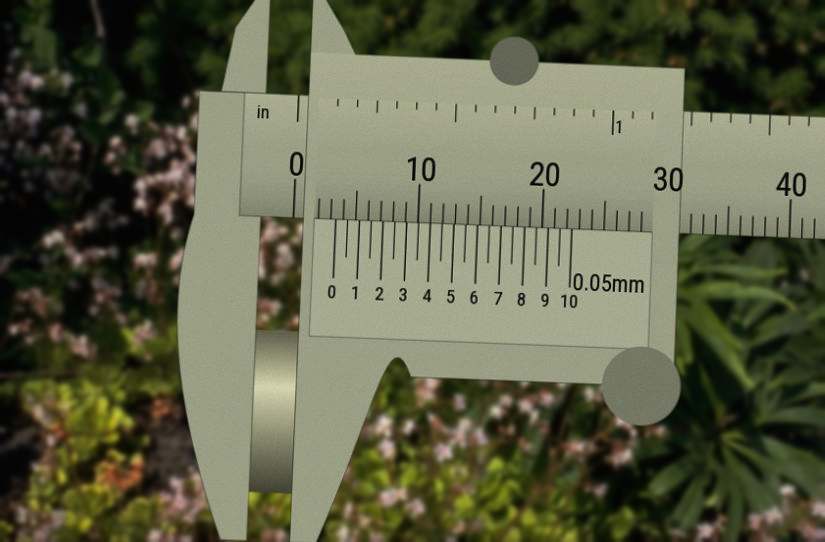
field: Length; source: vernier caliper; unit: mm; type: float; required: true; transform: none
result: 3.4 mm
